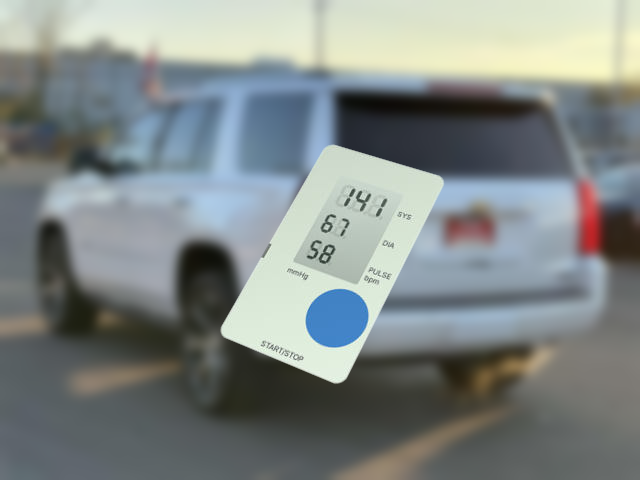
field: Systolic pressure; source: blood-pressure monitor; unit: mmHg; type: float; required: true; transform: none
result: 141 mmHg
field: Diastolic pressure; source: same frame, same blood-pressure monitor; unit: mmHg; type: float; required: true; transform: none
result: 67 mmHg
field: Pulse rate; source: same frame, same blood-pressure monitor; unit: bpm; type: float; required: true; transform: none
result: 58 bpm
